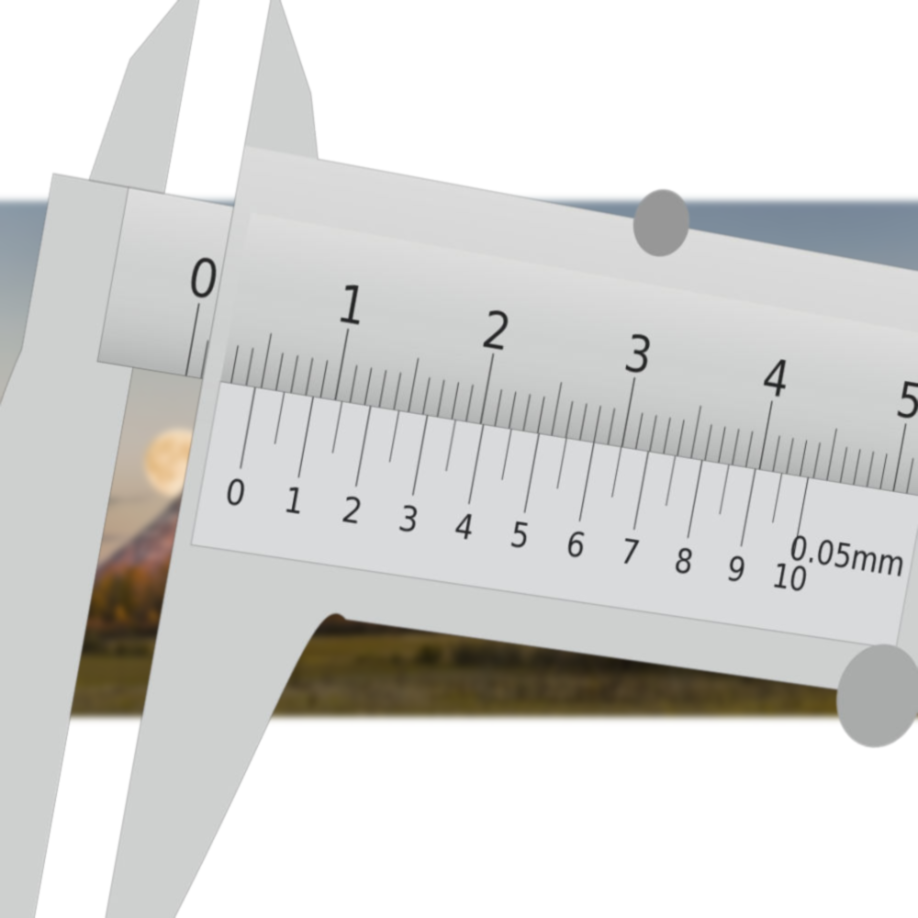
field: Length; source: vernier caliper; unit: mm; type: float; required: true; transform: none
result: 4.6 mm
